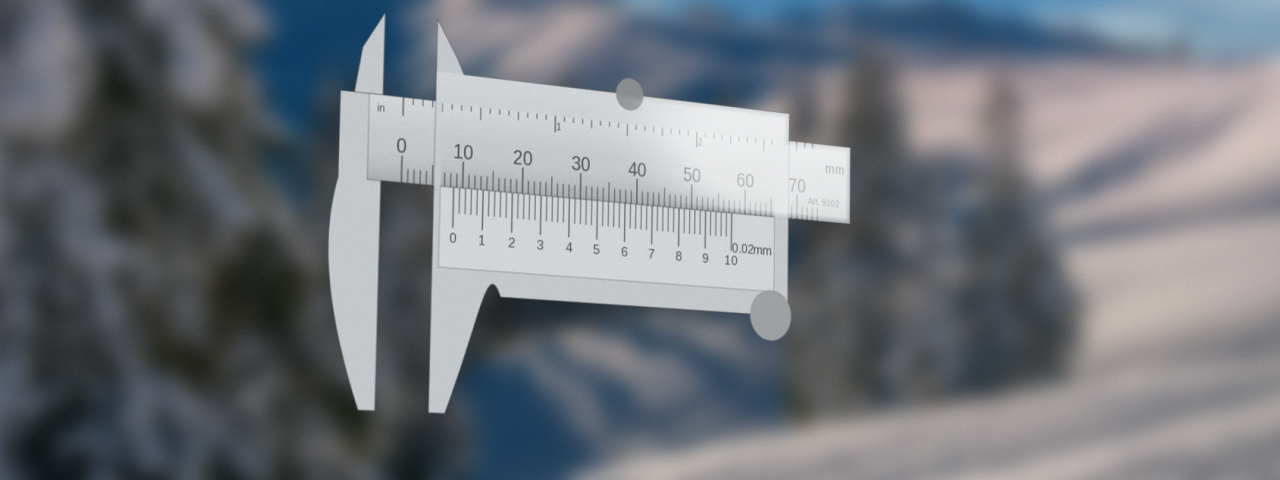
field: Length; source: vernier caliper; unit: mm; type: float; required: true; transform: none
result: 8.5 mm
